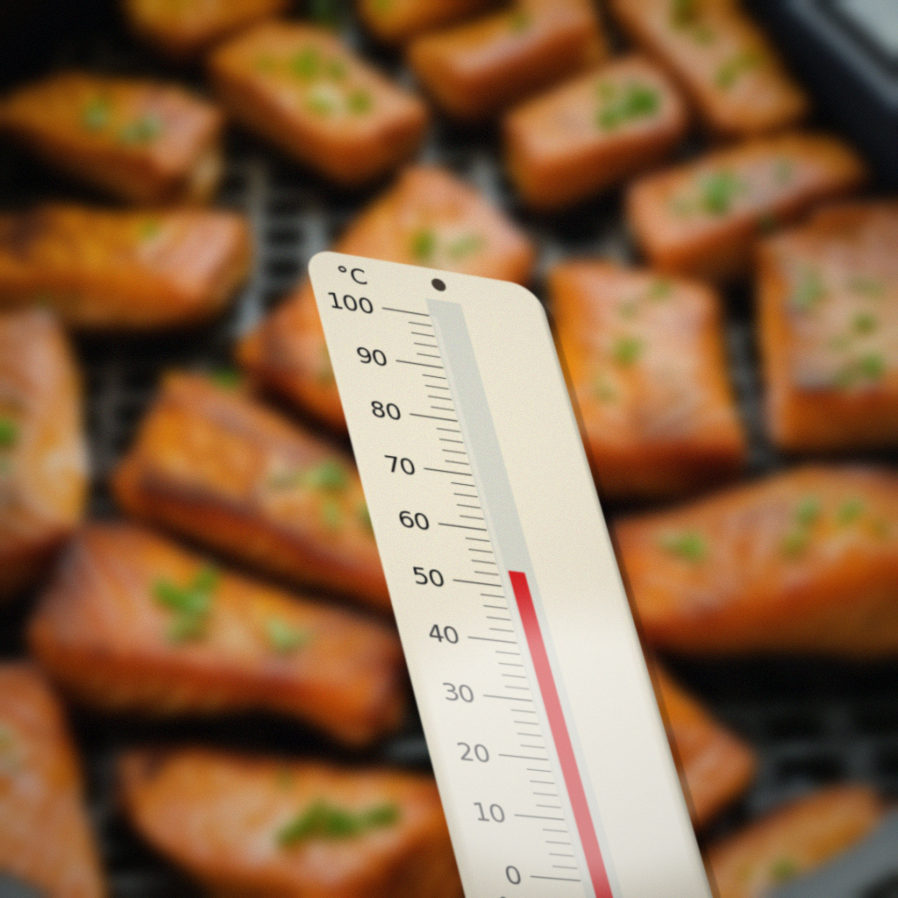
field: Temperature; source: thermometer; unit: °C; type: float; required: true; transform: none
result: 53 °C
